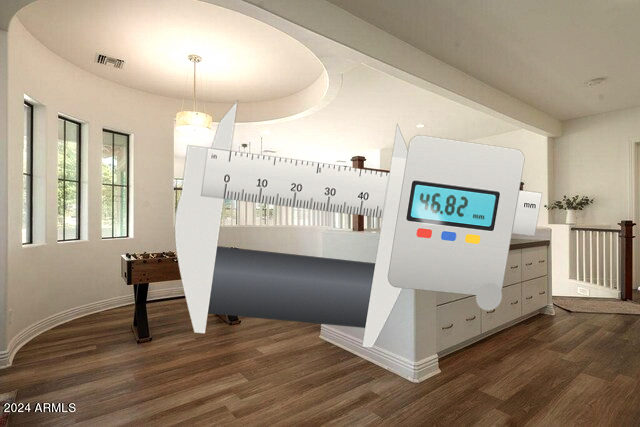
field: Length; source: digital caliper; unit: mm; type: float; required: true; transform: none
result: 46.82 mm
